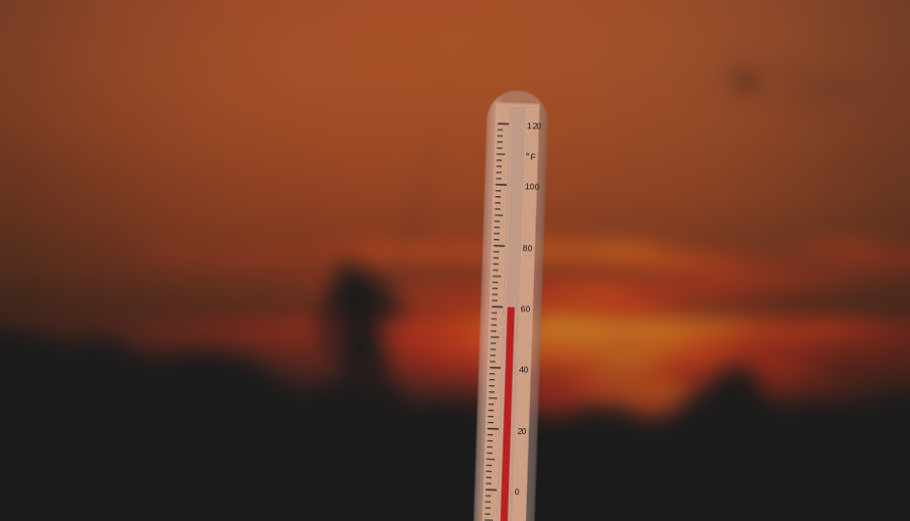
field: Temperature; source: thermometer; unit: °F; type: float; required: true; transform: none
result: 60 °F
